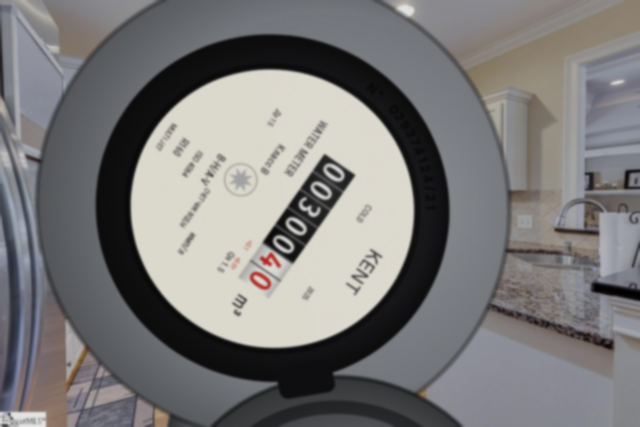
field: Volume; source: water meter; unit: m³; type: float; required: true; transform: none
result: 300.40 m³
